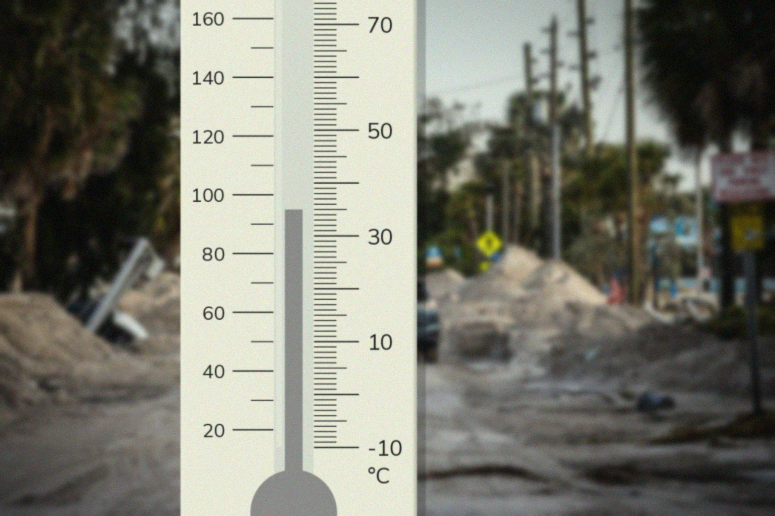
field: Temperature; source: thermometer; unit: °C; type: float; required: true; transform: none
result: 35 °C
